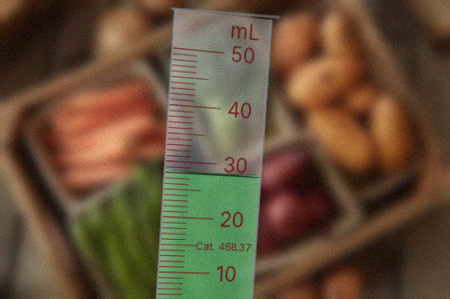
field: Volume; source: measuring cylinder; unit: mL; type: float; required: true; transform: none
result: 28 mL
